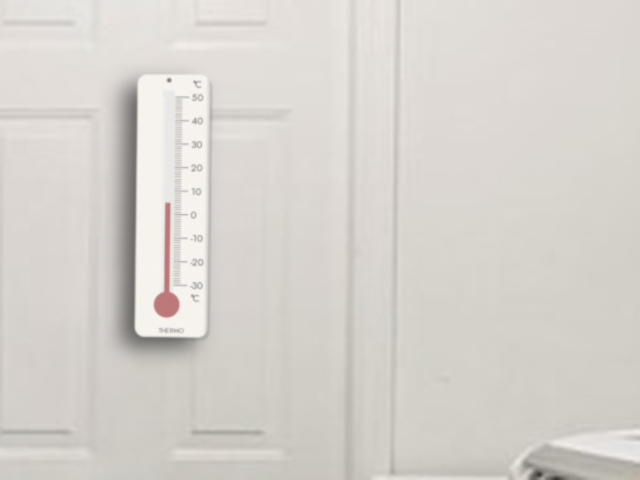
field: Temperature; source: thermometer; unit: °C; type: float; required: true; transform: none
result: 5 °C
